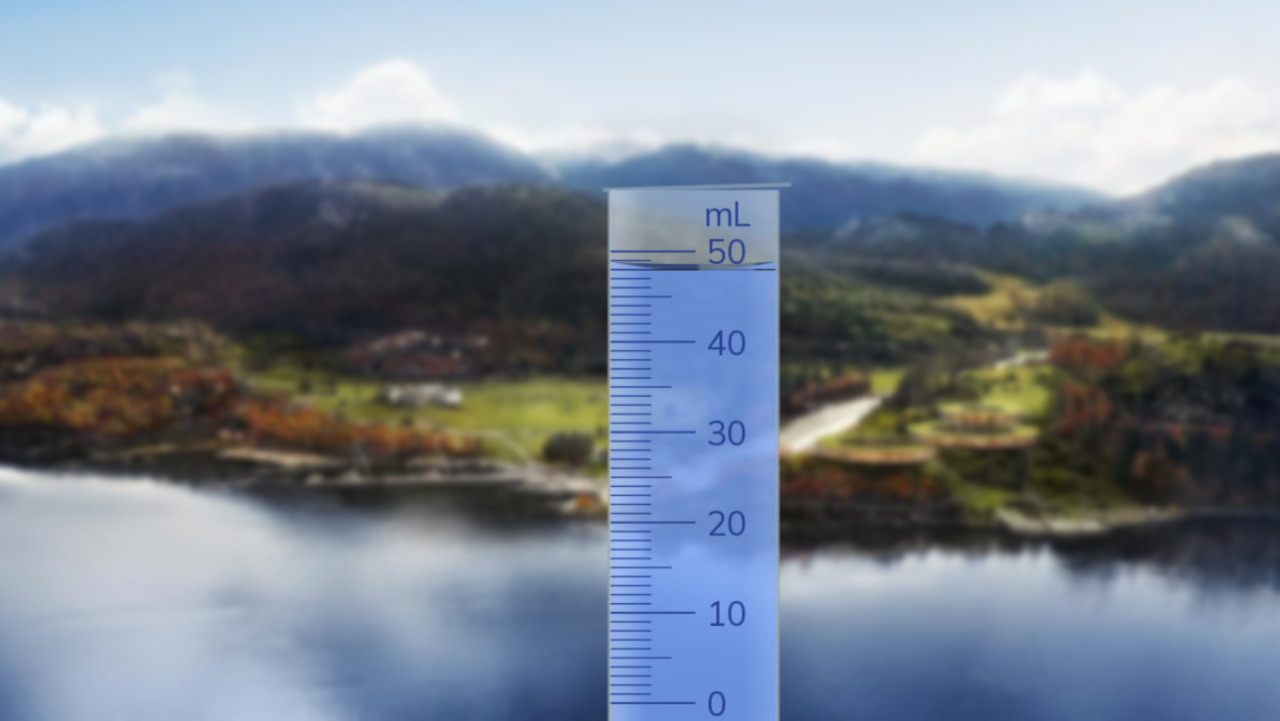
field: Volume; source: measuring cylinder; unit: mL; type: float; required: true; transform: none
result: 48 mL
